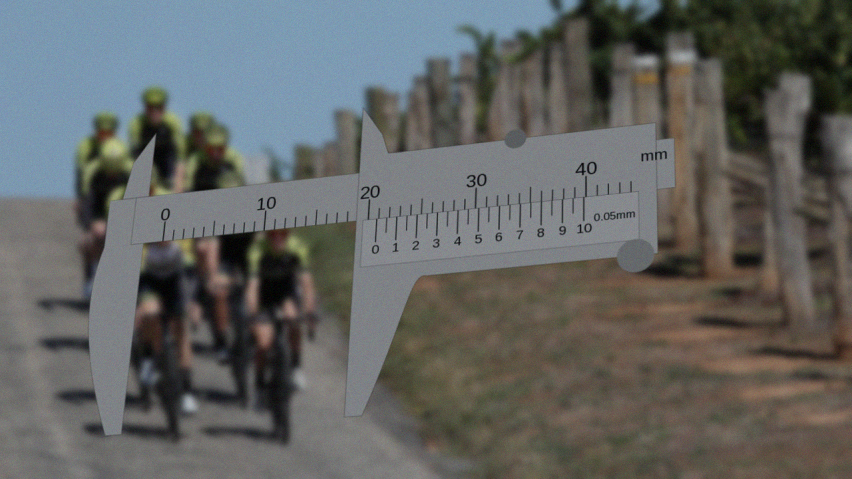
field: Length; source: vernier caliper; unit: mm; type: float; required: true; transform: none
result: 20.8 mm
